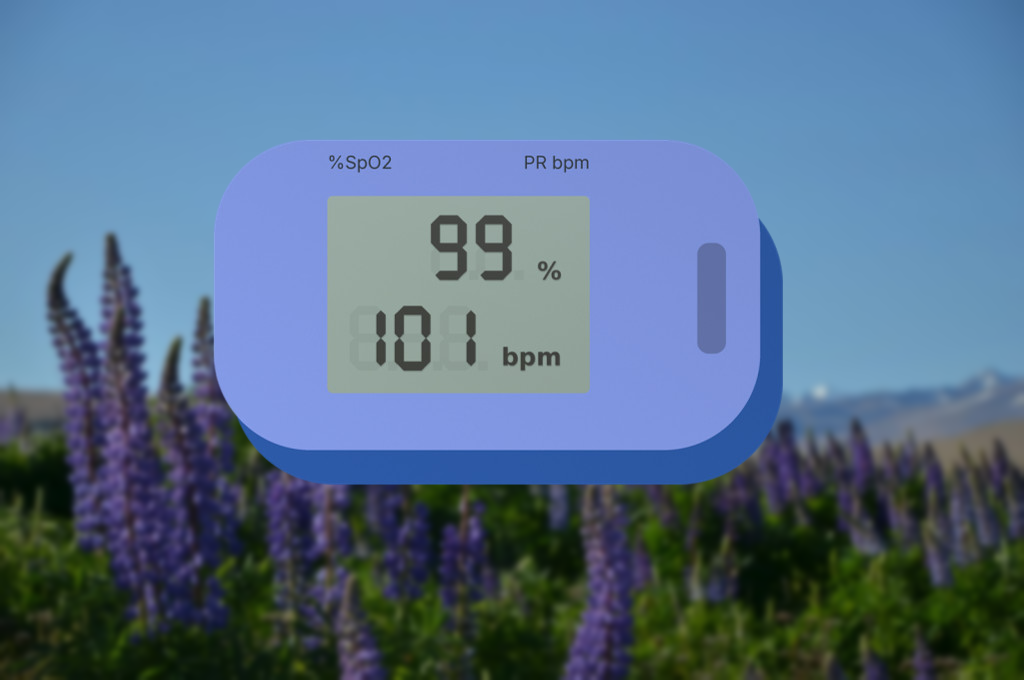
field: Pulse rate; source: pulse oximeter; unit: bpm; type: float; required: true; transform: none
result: 101 bpm
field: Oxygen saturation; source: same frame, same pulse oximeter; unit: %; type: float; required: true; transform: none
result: 99 %
